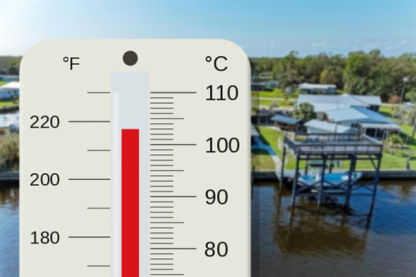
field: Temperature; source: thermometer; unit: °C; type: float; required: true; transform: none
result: 103 °C
